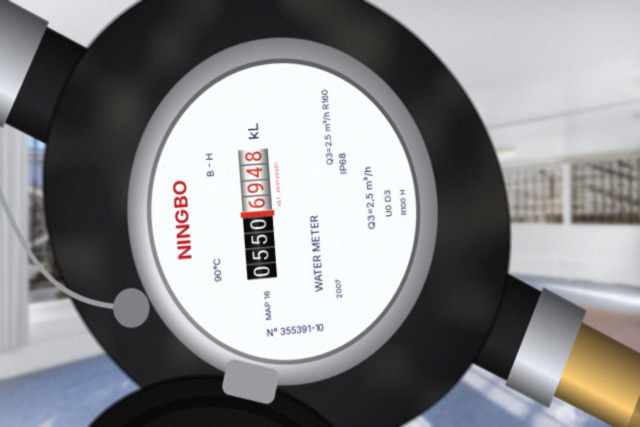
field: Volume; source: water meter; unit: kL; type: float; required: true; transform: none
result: 550.6948 kL
